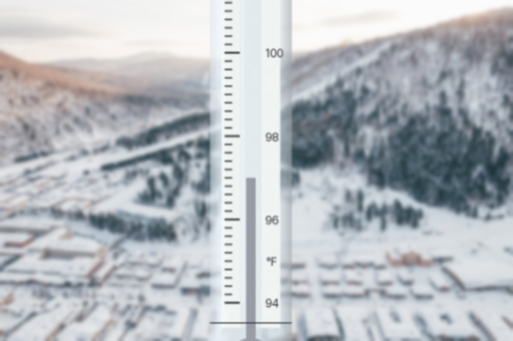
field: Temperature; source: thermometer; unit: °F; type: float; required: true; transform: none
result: 97 °F
